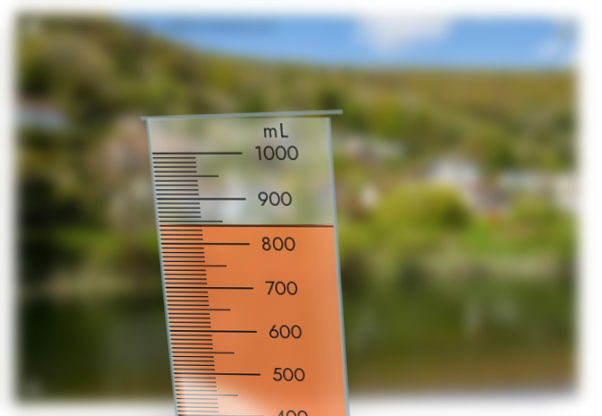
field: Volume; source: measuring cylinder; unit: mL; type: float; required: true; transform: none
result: 840 mL
